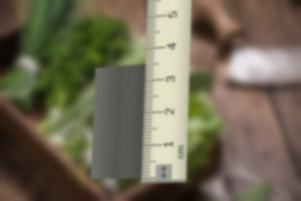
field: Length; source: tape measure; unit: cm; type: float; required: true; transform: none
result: 3.5 cm
